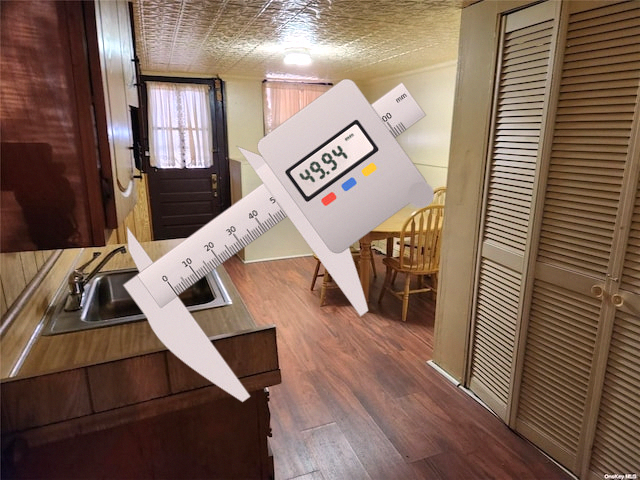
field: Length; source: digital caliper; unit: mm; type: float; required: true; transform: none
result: 49.94 mm
